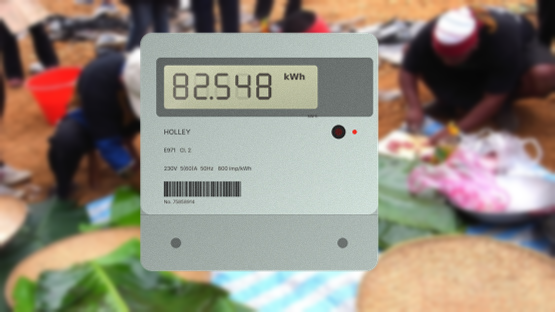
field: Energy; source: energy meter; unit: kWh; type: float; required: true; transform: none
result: 82.548 kWh
